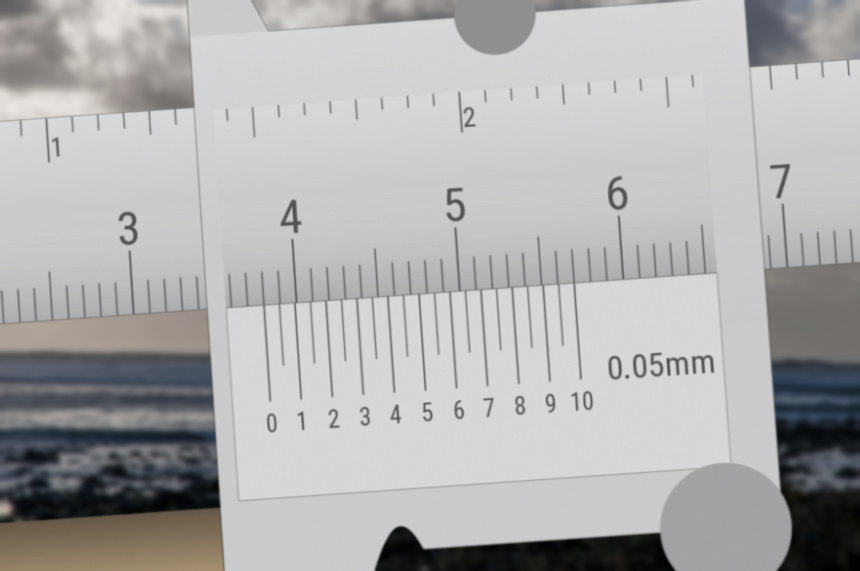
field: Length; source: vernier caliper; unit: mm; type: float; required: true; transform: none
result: 38.0 mm
